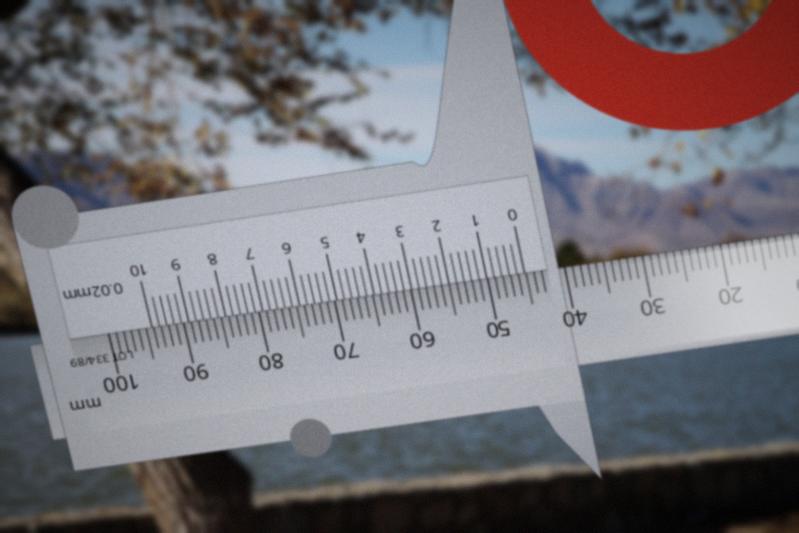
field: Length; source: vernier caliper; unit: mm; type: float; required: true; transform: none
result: 45.2 mm
